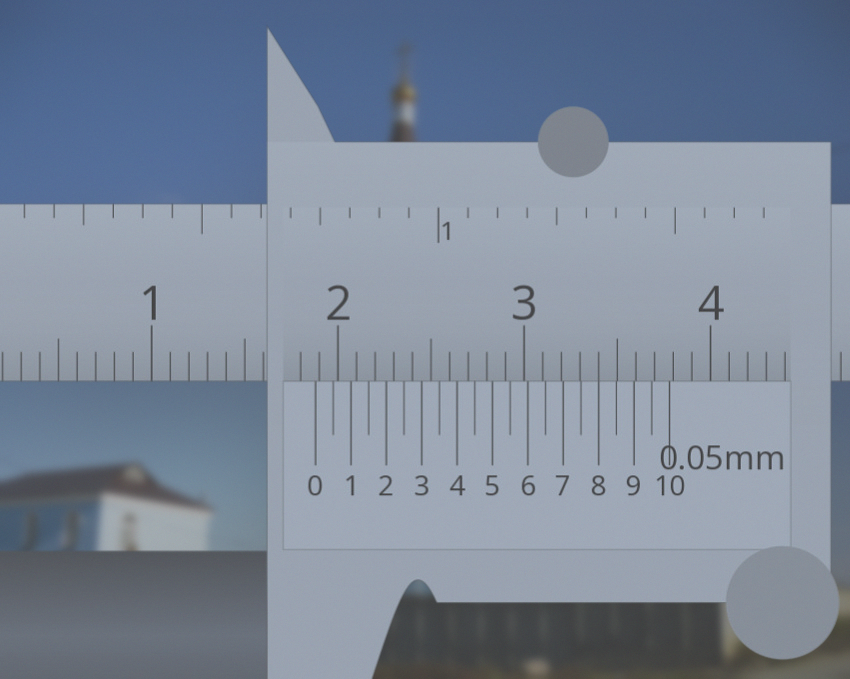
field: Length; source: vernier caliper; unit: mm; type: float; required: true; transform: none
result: 18.8 mm
